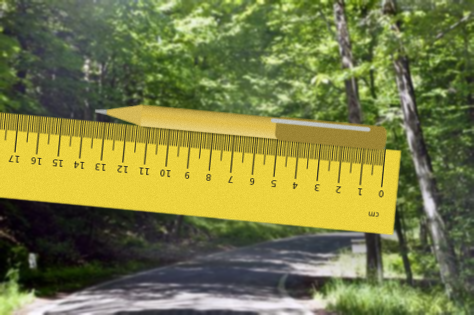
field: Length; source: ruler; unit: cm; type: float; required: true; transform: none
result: 13.5 cm
